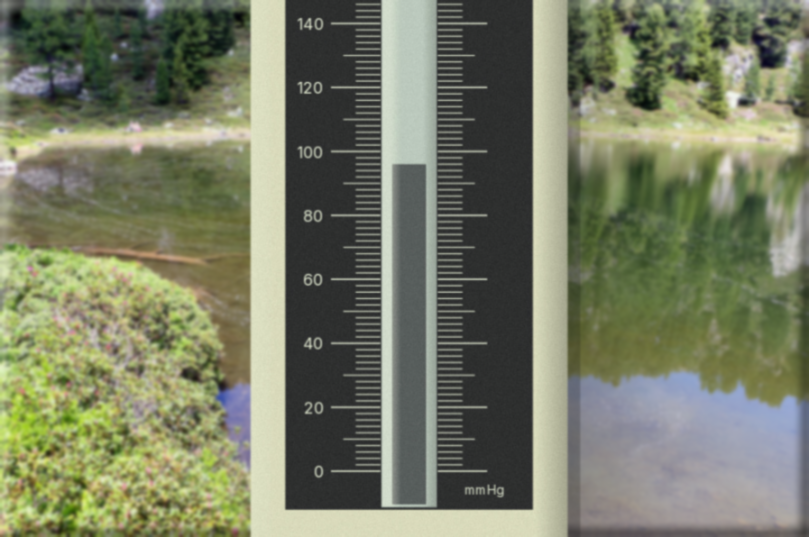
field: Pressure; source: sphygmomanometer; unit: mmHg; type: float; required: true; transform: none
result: 96 mmHg
